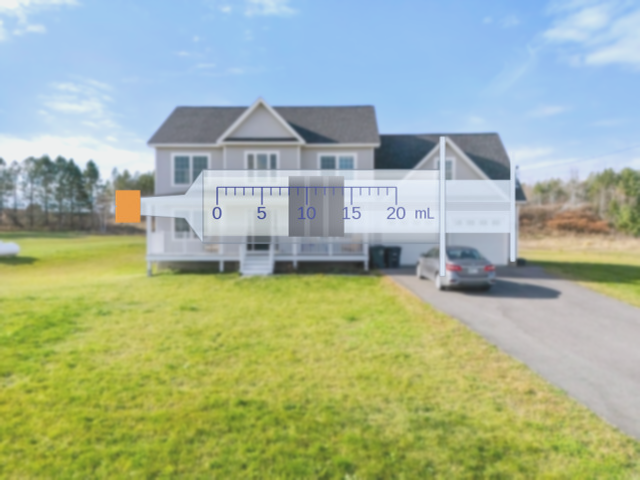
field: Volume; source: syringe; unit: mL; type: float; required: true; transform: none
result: 8 mL
